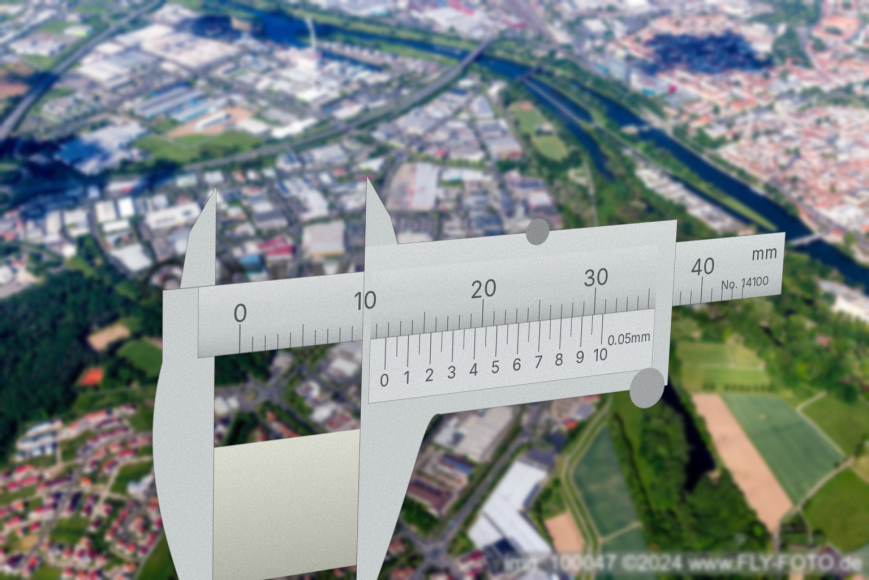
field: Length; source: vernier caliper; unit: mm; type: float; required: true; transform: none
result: 11.8 mm
